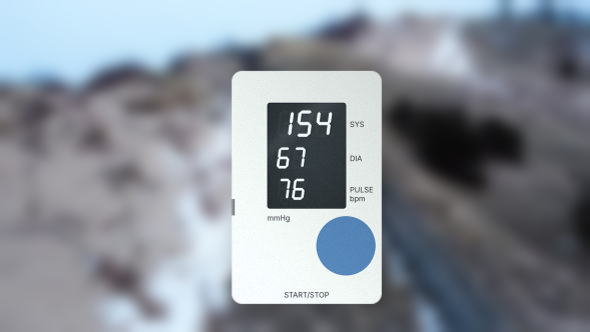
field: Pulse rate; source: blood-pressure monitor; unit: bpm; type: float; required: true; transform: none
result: 76 bpm
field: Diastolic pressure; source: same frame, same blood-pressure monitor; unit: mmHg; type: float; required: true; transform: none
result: 67 mmHg
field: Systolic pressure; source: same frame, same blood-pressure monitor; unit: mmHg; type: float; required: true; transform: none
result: 154 mmHg
